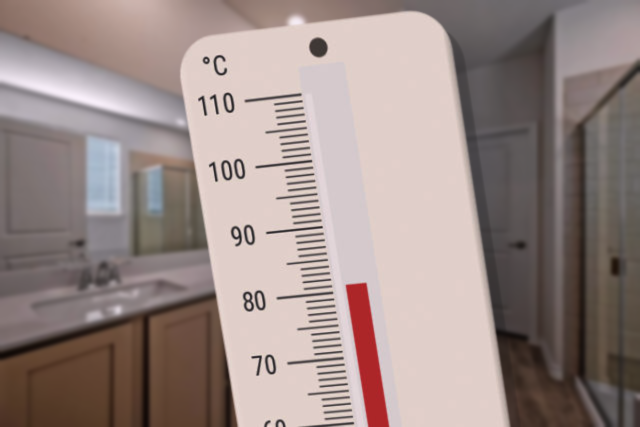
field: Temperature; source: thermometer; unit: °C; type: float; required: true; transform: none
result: 81 °C
